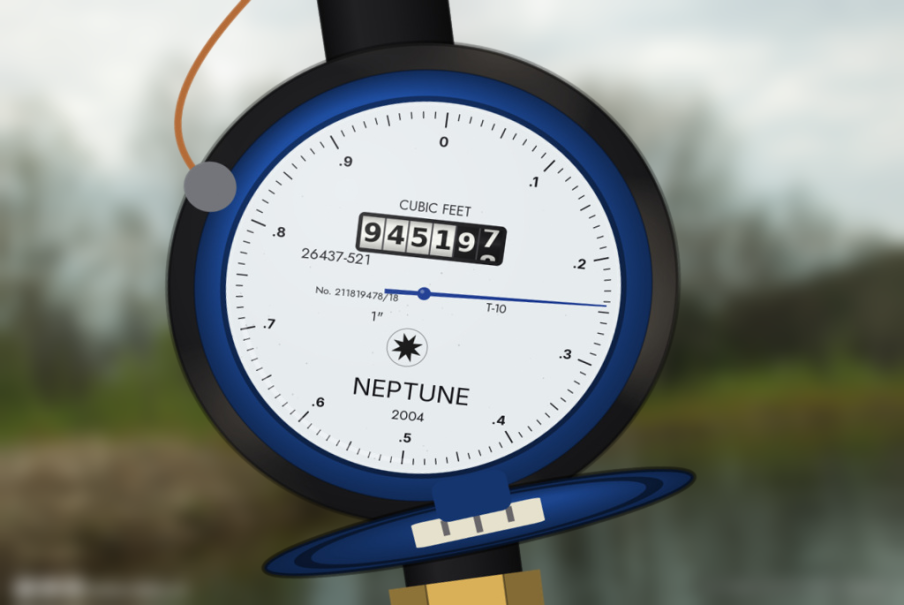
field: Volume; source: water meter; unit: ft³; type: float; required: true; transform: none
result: 945197.24 ft³
